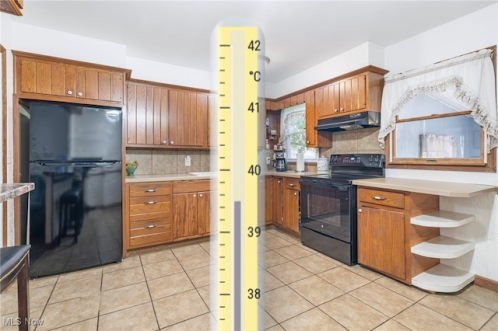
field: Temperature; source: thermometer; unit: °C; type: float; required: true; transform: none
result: 39.5 °C
